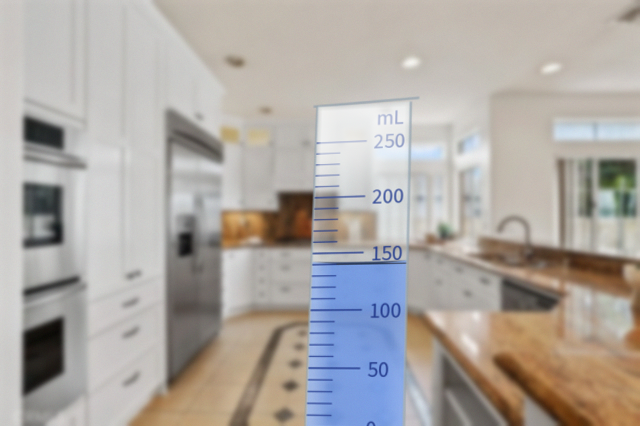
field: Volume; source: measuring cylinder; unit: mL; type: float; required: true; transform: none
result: 140 mL
